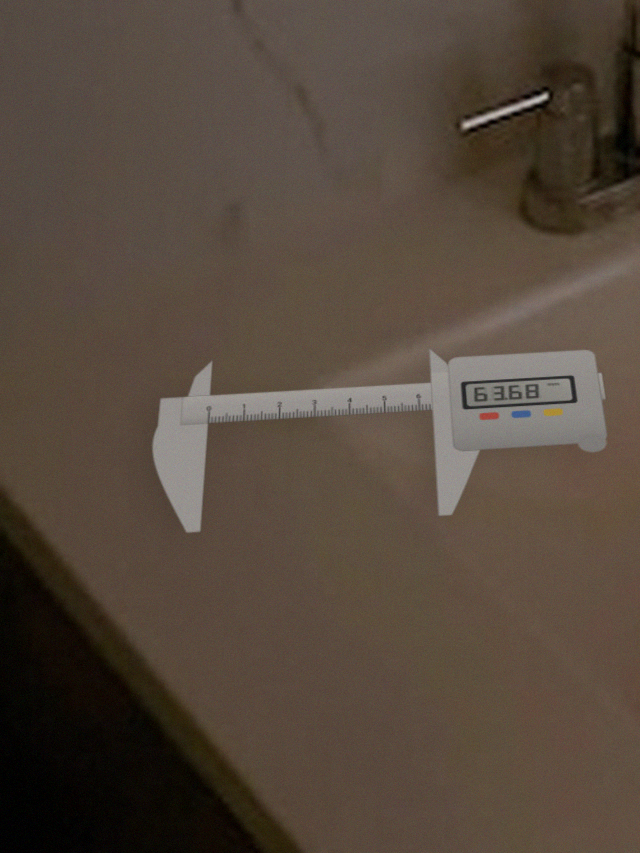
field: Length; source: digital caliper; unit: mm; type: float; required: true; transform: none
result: 63.68 mm
